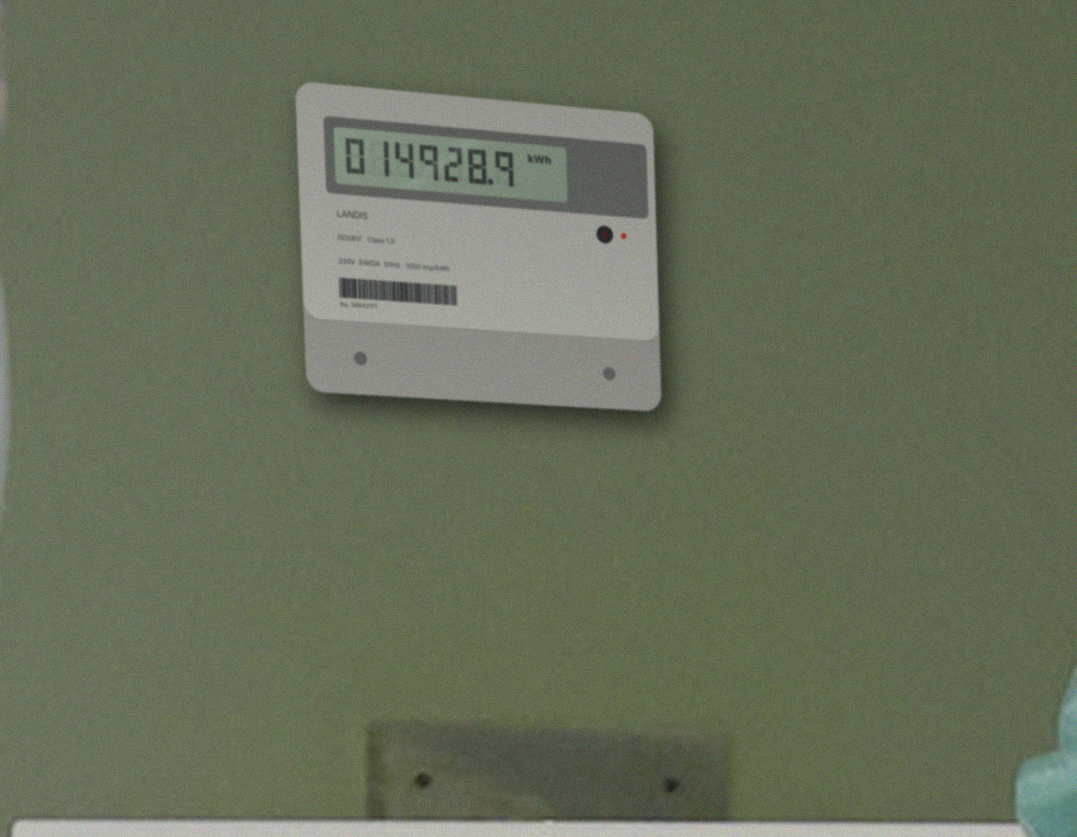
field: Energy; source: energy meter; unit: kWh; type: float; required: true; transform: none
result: 14928.9 kWh
